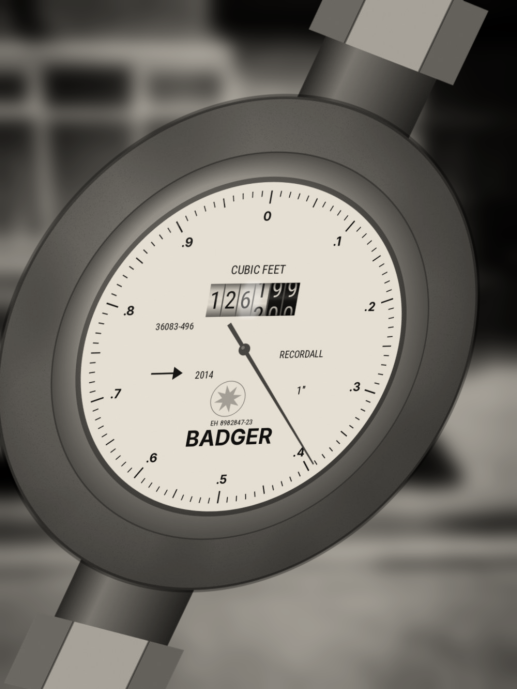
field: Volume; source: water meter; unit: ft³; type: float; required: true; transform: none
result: 126199.39 ft³
